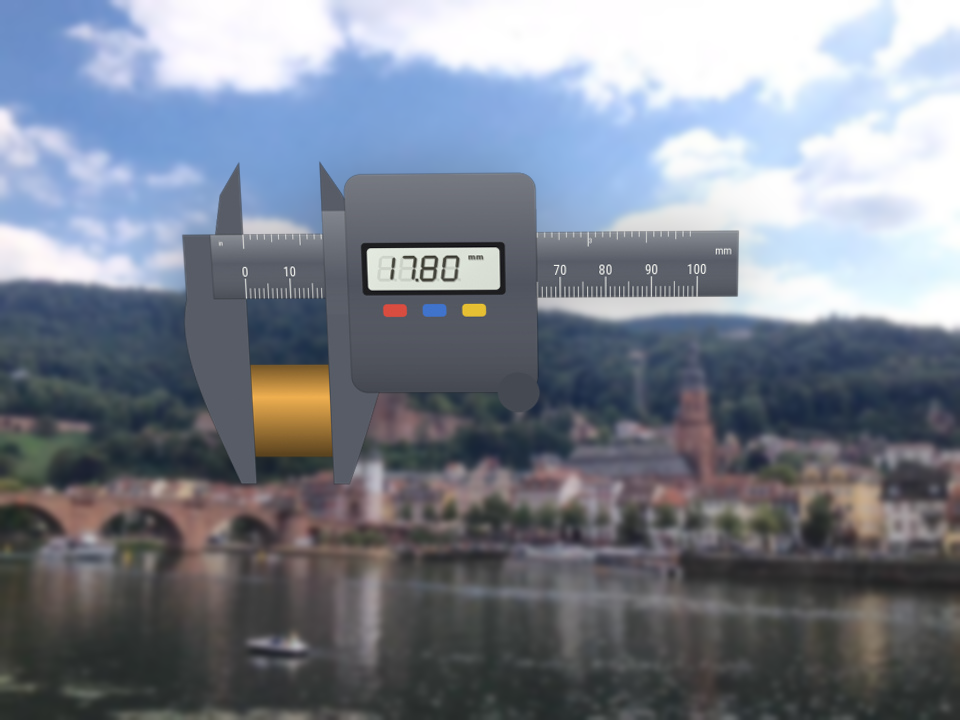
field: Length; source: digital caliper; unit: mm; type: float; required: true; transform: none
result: 17.80 mm
